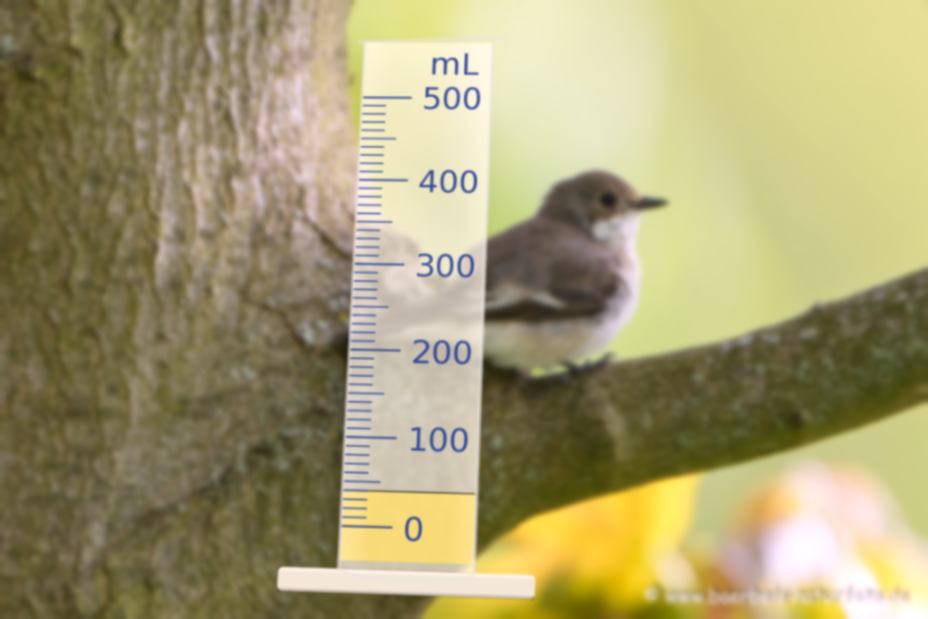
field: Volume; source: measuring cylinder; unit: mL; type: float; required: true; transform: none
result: 40 mL
